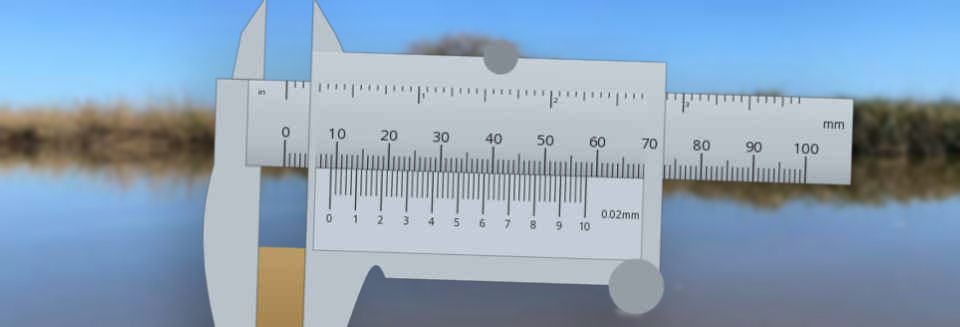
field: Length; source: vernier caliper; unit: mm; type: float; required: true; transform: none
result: 9.0 mm
